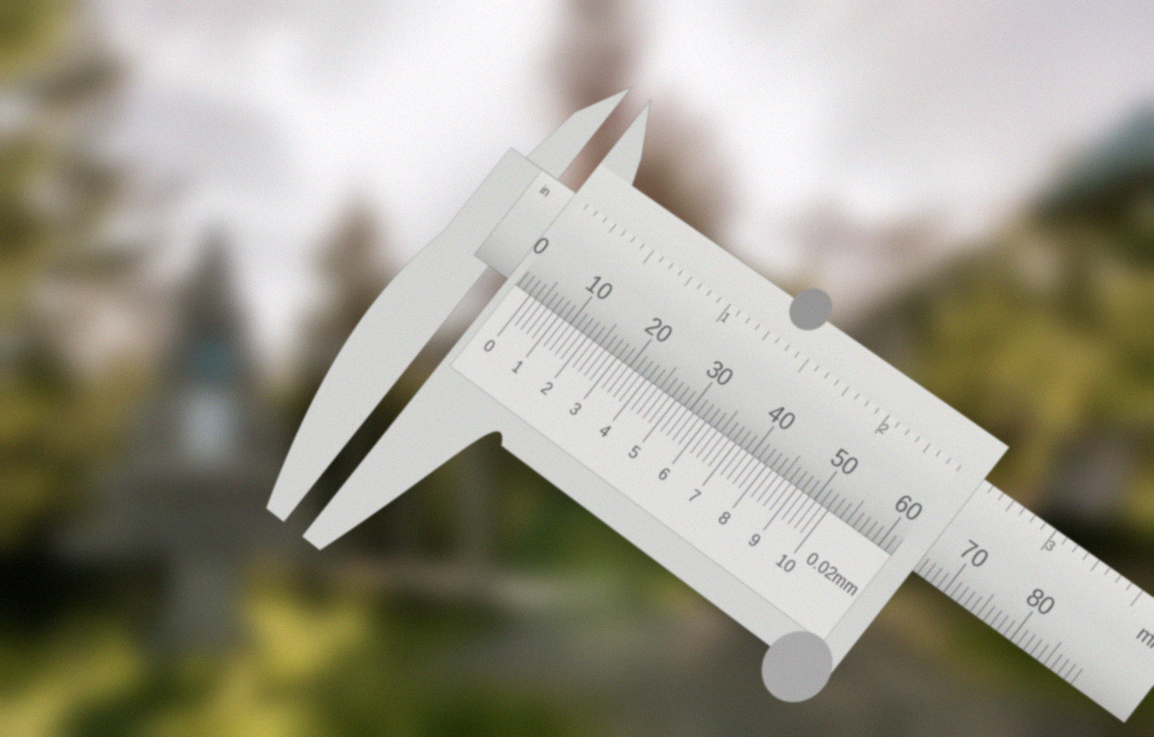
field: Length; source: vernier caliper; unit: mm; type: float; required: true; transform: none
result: 3.2 mm
